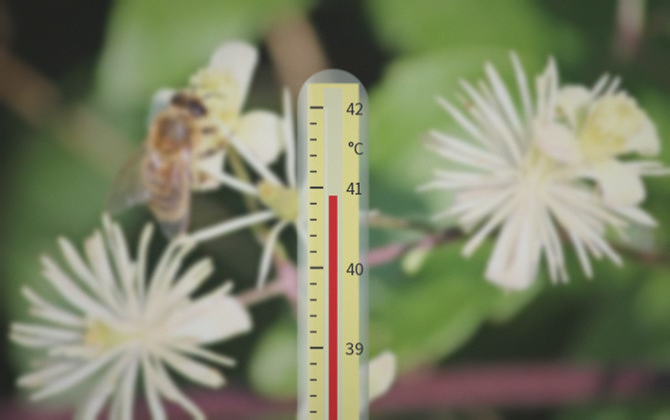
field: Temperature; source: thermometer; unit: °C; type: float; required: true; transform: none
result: 40.9 °C
